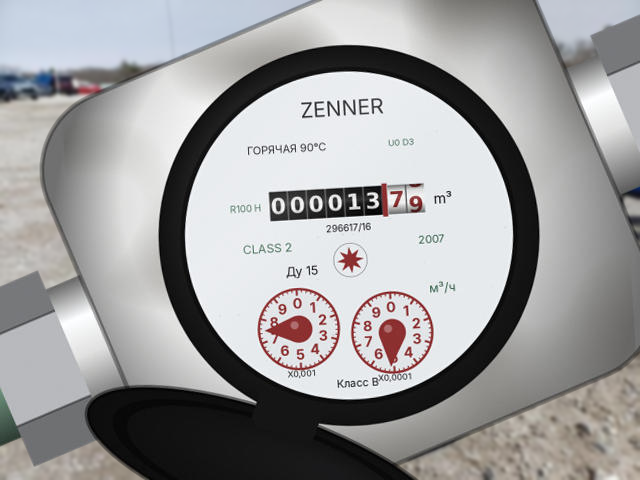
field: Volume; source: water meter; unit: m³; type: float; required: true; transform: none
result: 13.7875 m³
